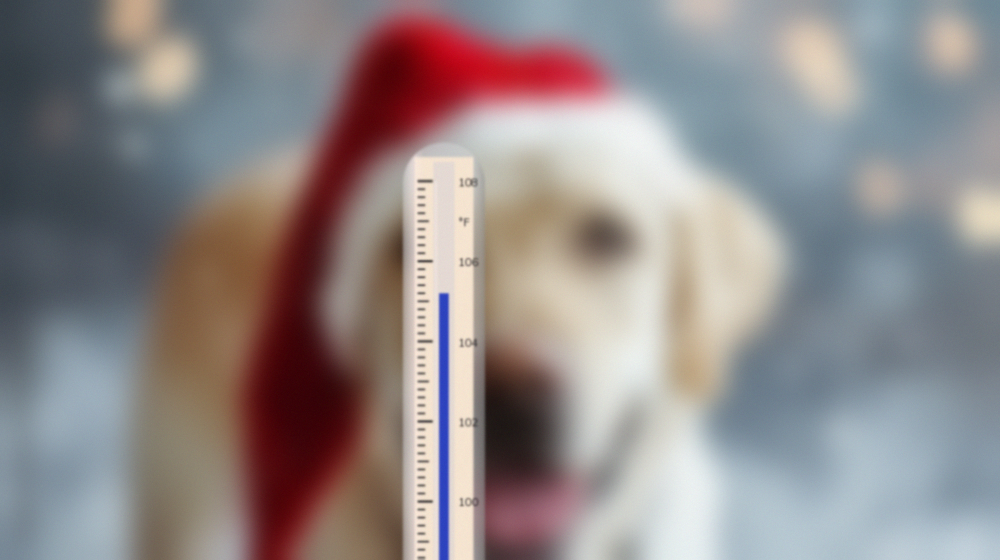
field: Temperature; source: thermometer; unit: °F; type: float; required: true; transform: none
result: 105.2 °F
